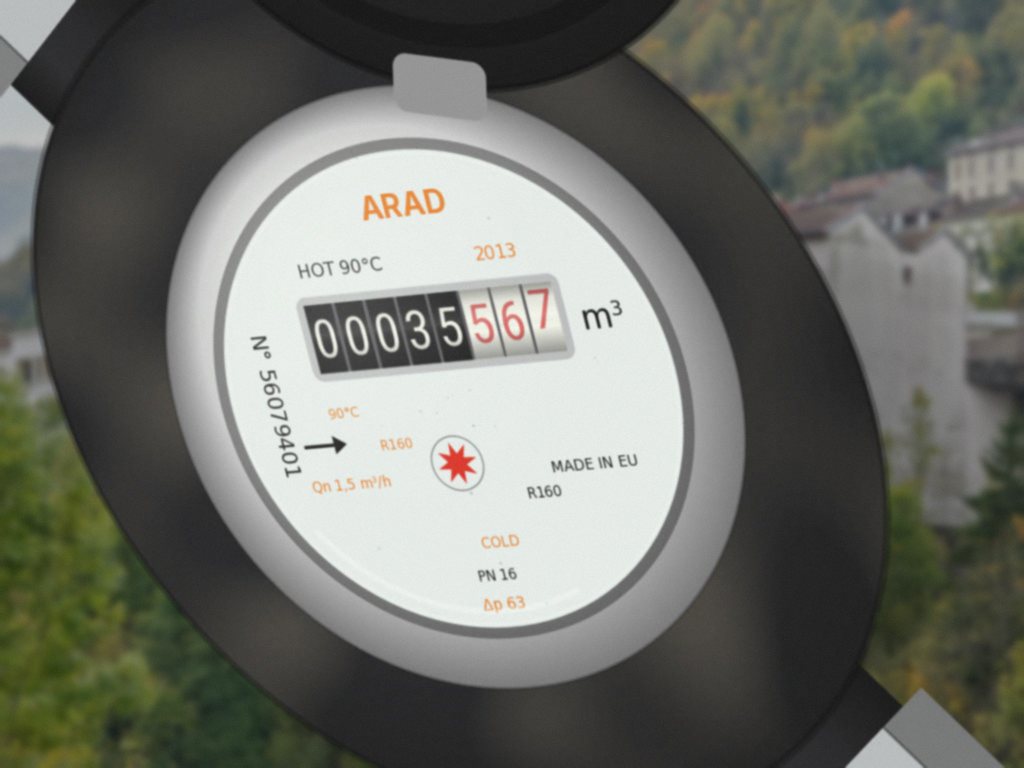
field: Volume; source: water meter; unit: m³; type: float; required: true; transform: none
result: 35.567 m³
